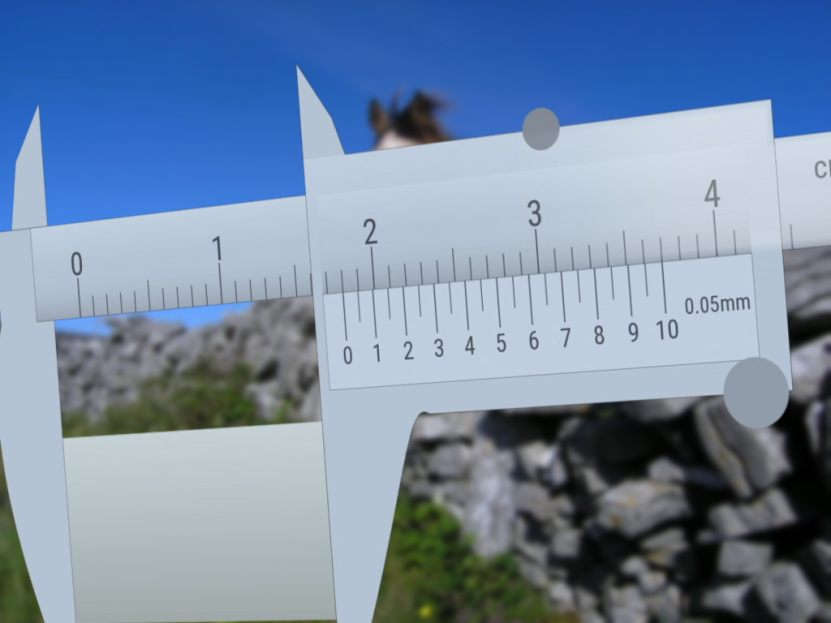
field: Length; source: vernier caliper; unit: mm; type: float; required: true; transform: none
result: 18.0 mm
